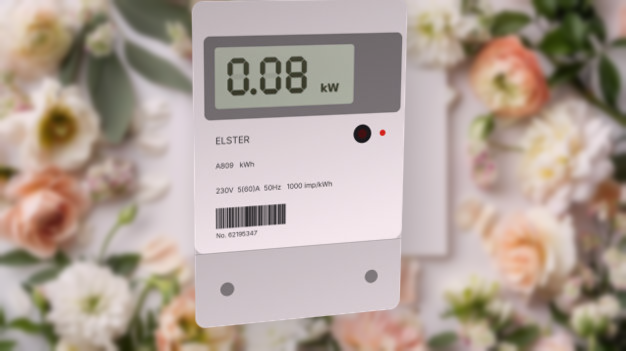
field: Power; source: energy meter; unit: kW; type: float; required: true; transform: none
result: 0.08 kW
